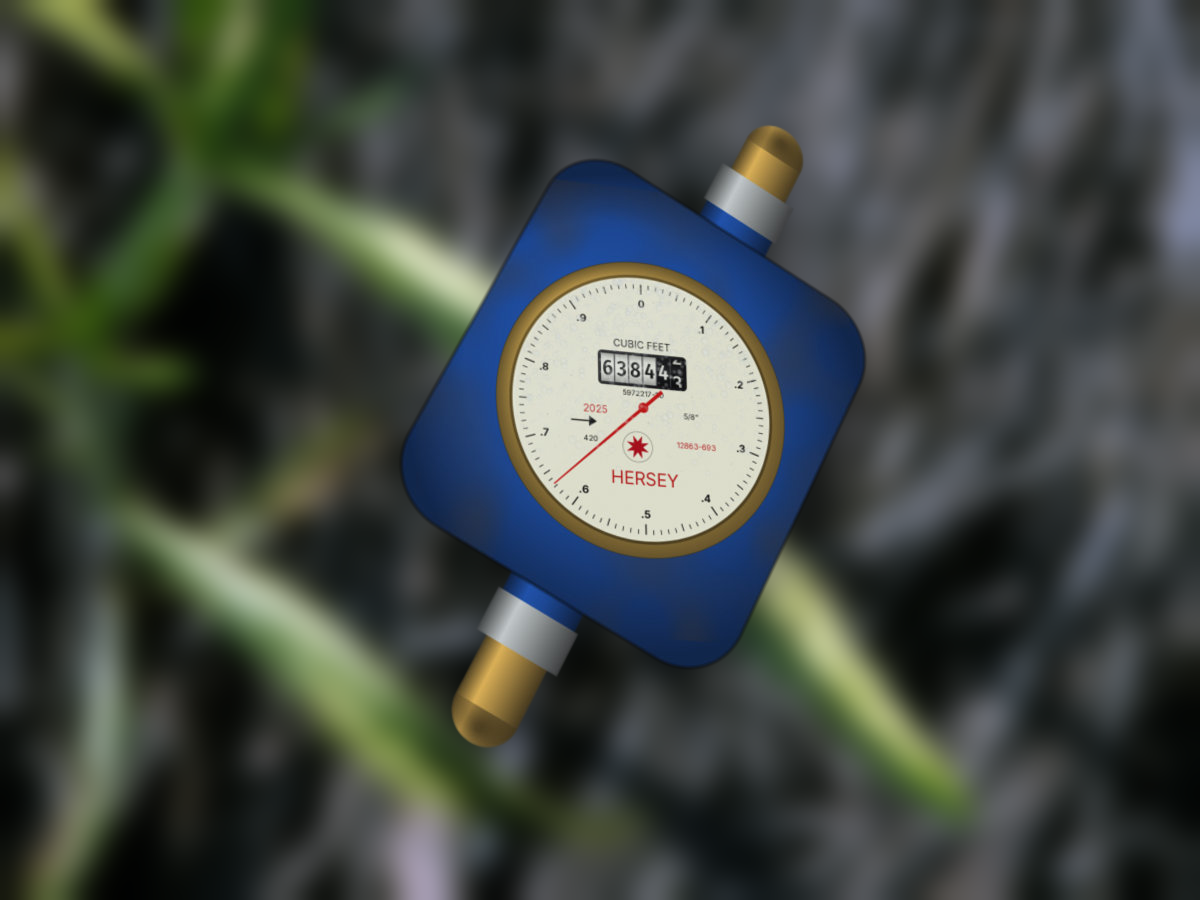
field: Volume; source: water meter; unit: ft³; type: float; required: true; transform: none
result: 638442.63 ft³
